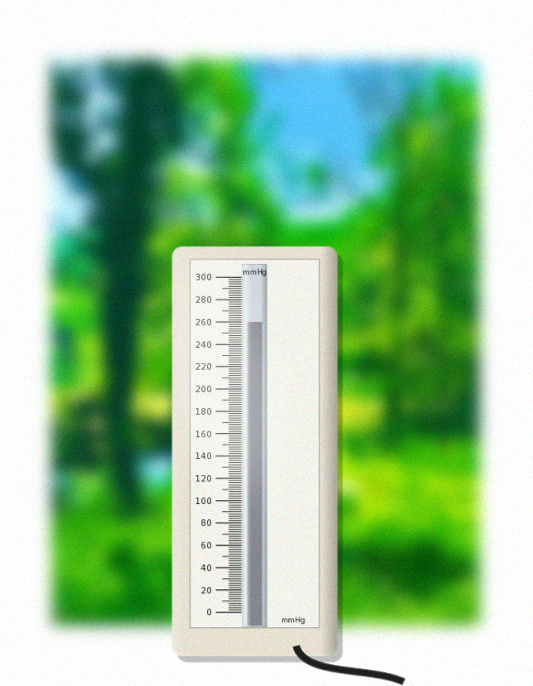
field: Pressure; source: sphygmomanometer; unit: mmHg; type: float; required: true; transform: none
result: 260 mmHg
